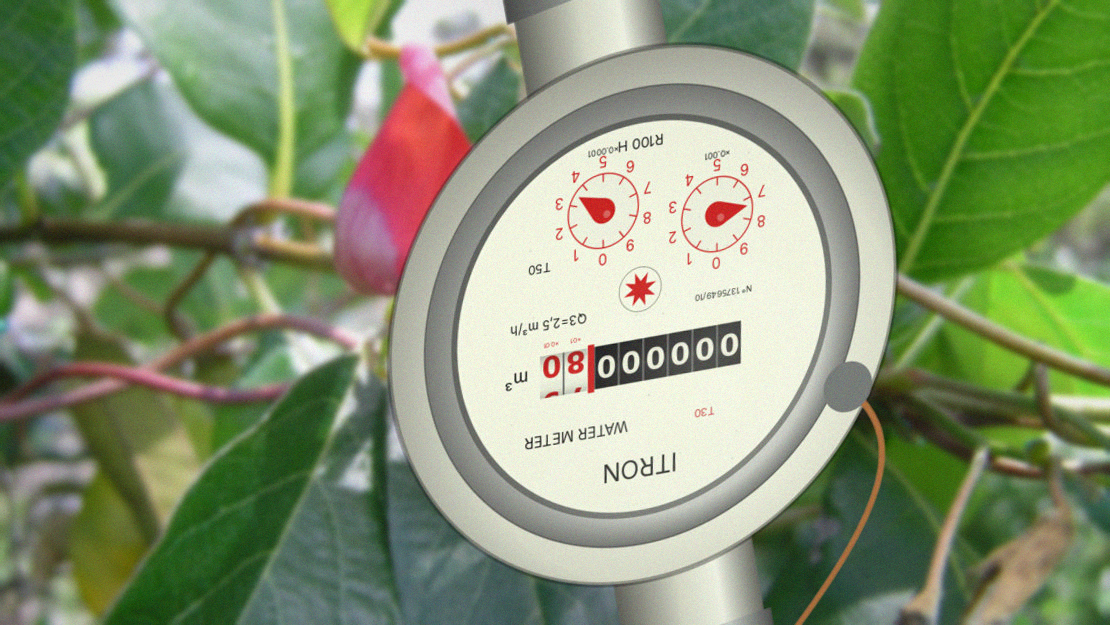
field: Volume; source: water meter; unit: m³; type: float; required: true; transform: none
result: 0.7973 m³
